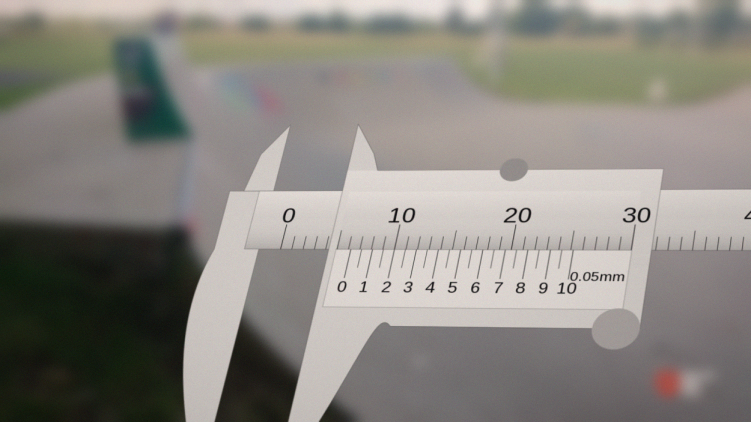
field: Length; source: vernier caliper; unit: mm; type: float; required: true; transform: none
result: 6.2 mm
